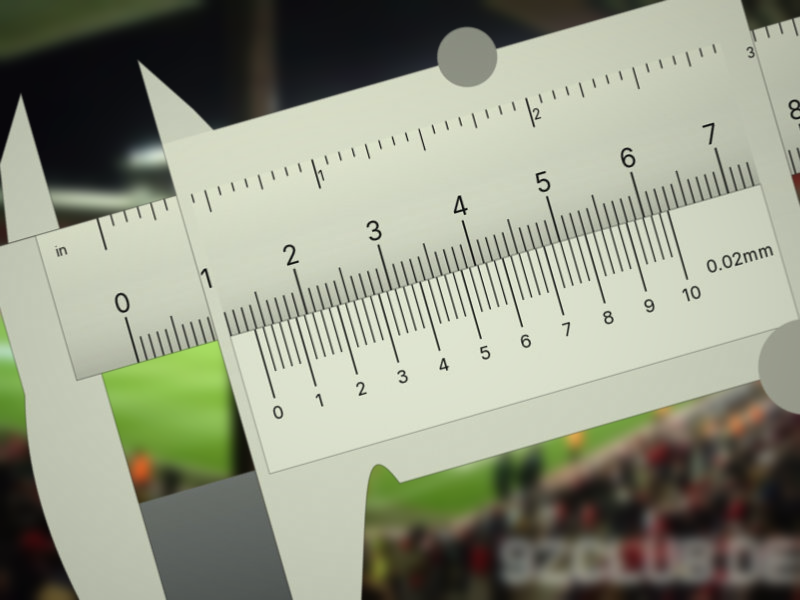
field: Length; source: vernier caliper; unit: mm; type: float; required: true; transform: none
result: 13.8 mm
